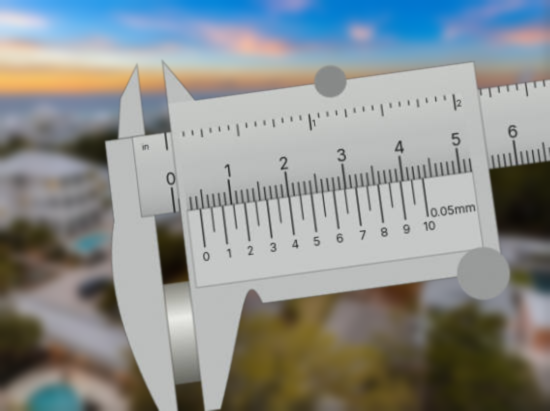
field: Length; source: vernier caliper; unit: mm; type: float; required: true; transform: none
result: 4.5 mm
